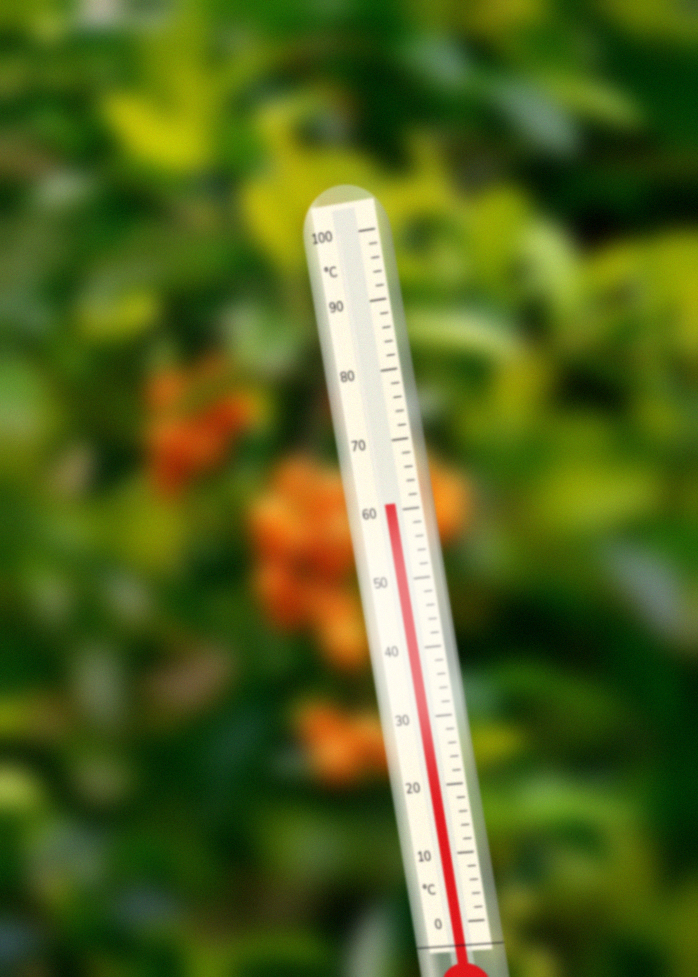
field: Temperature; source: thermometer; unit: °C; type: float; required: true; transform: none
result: 61 °C
